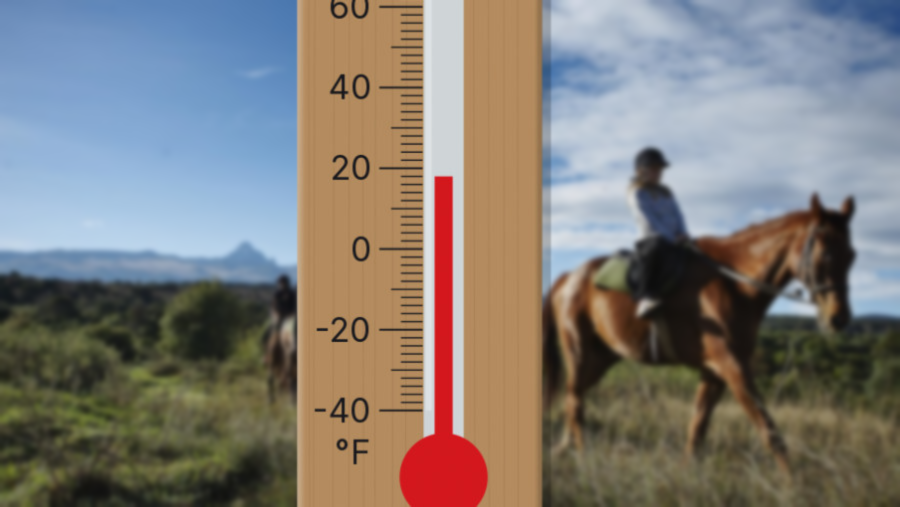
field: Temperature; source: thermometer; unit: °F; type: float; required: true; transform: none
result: 18 °F
